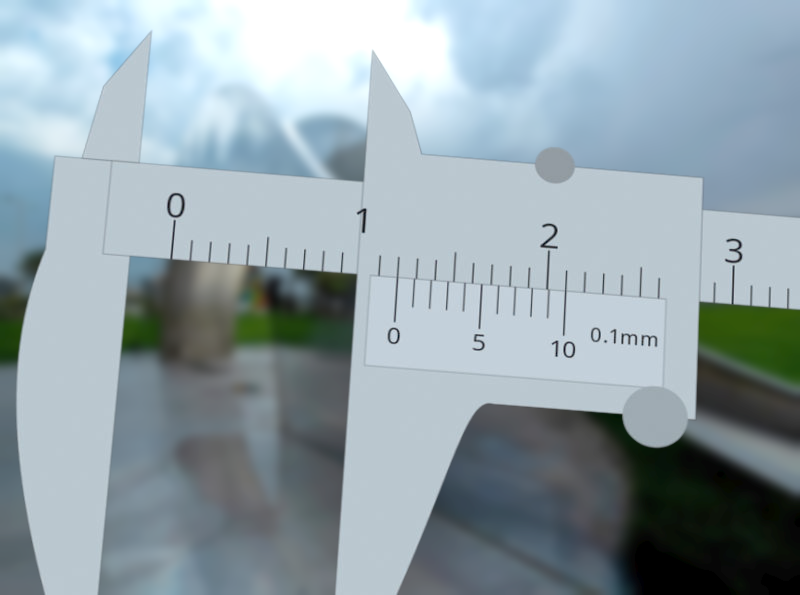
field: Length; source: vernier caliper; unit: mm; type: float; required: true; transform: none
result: 12.0 mm
